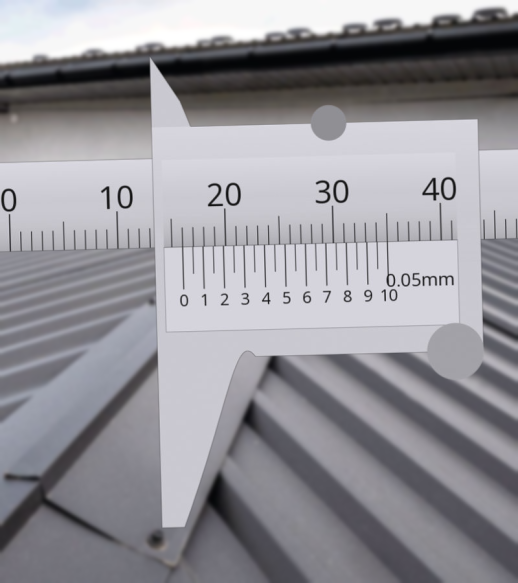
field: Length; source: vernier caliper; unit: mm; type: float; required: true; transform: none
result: 16.0 mm
